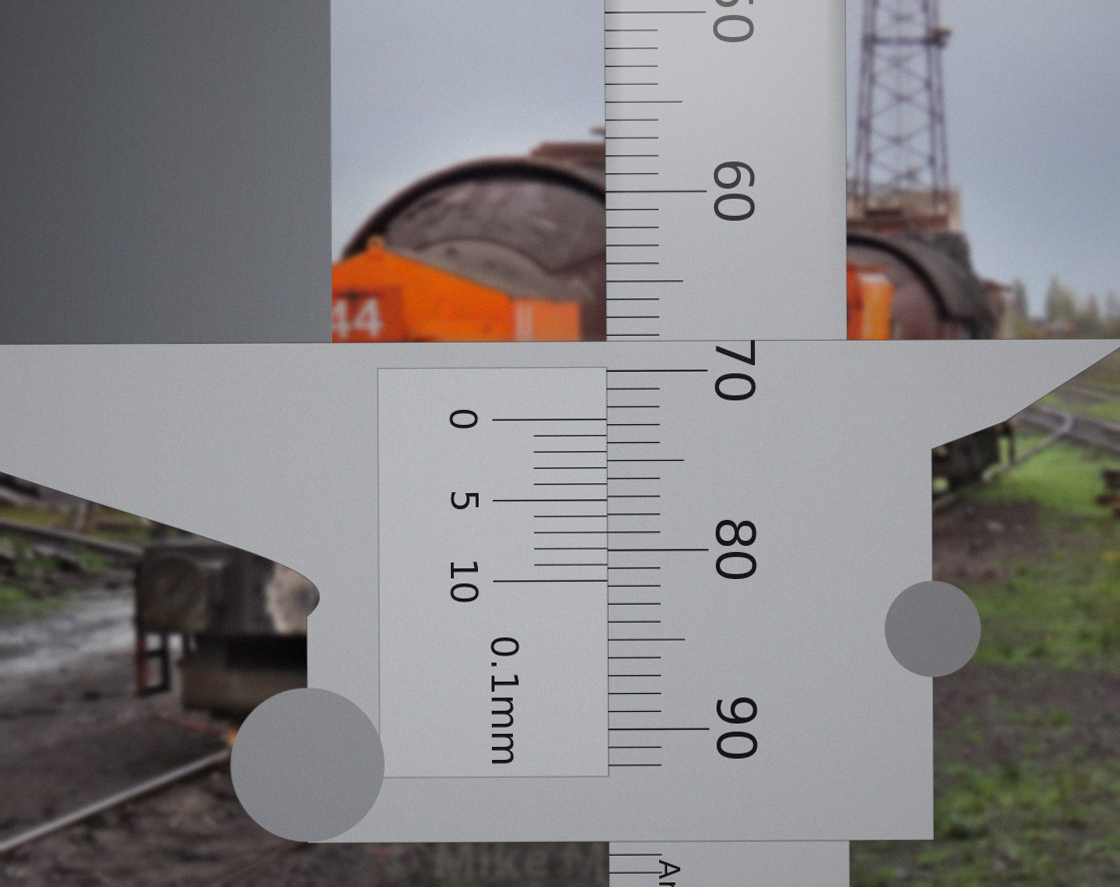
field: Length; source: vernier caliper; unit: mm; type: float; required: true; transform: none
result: 72.7 mm
